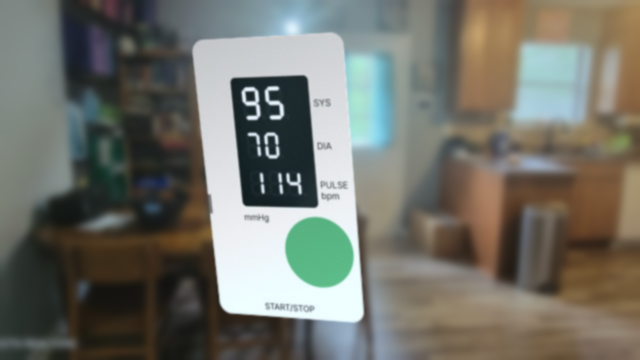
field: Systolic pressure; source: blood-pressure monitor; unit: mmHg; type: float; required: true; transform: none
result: 95 mmHg
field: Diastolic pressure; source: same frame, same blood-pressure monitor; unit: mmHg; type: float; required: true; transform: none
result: 70 mmHg
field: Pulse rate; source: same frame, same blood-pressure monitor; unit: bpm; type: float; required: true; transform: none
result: 114 bpm
